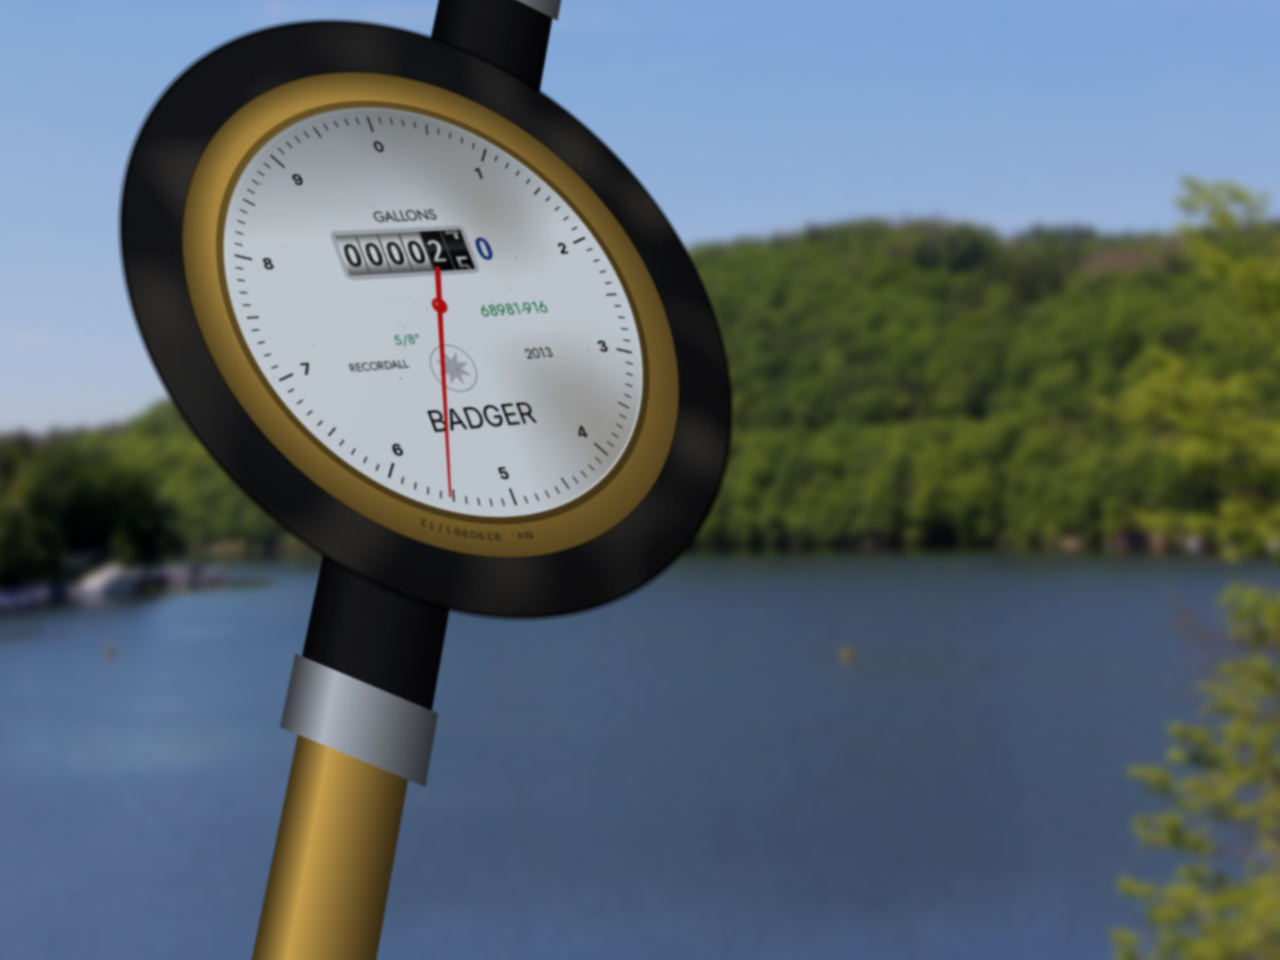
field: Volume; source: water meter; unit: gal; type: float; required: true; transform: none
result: 245.5 gal
